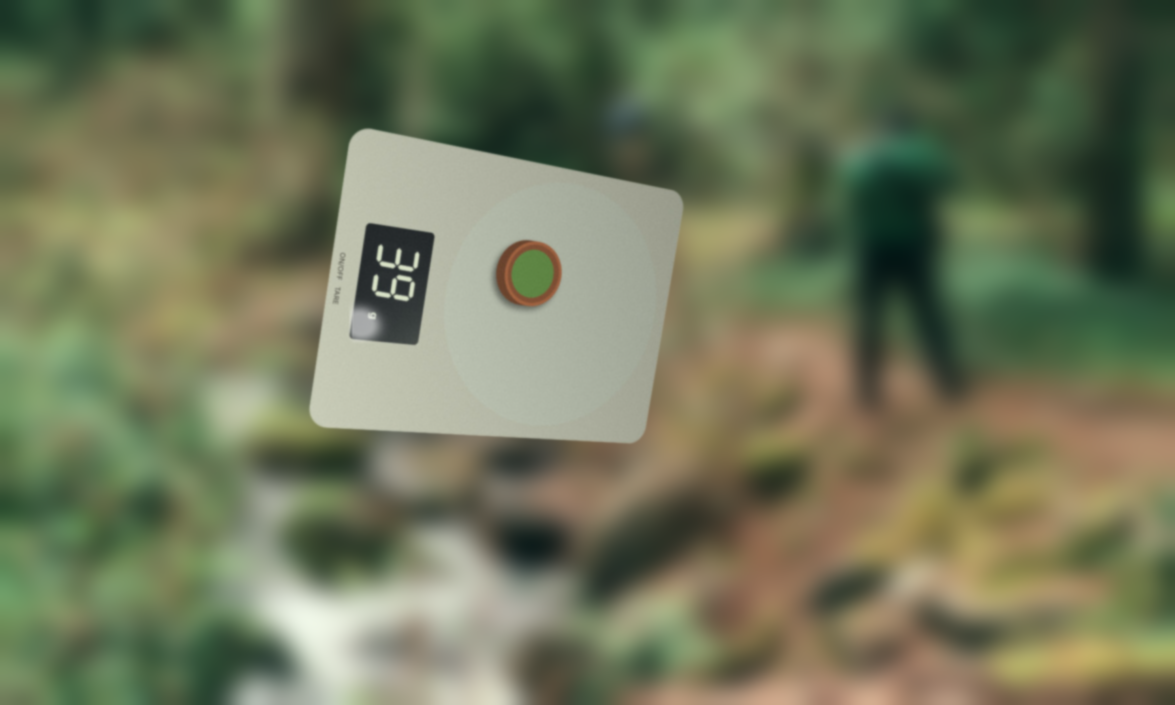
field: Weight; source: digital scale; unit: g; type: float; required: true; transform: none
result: 39 g
